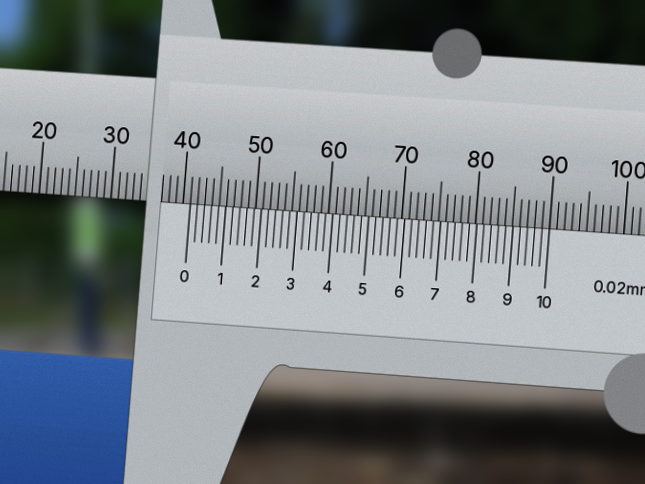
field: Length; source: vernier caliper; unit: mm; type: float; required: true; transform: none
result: 41.0 mm
